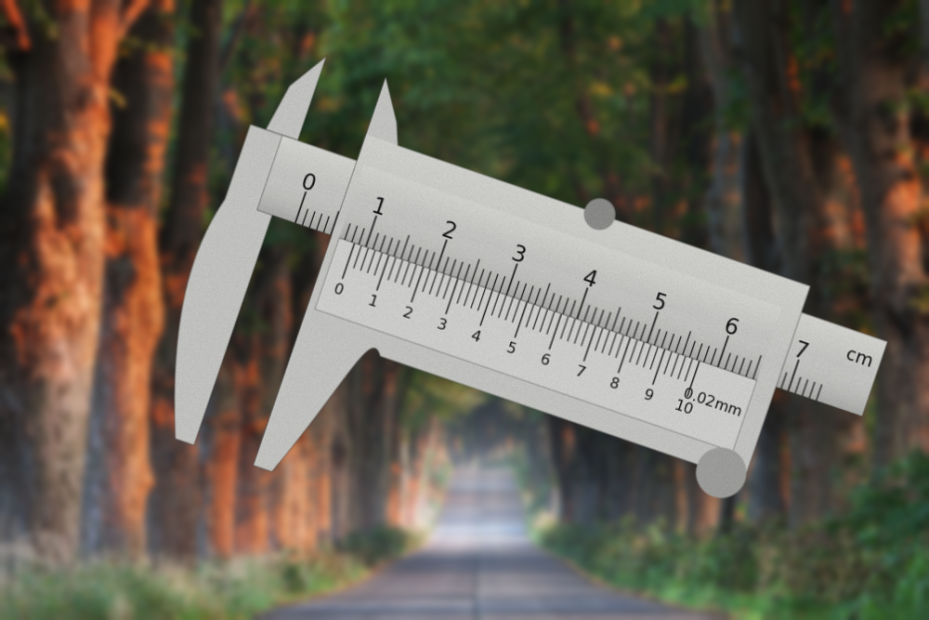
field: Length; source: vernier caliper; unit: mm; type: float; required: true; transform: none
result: 8.4 mm
